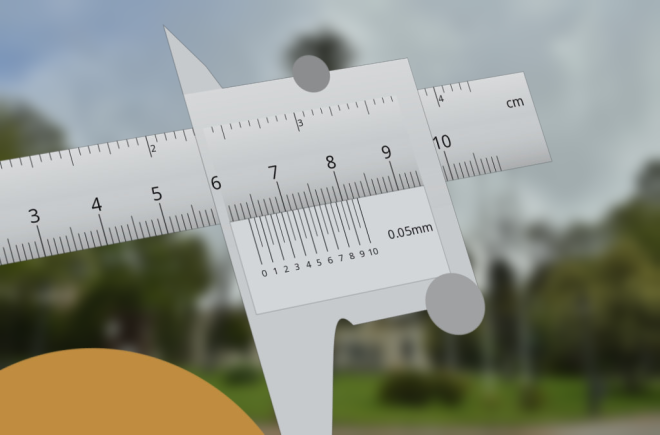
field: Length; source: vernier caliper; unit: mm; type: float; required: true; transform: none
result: 63.6 mm
